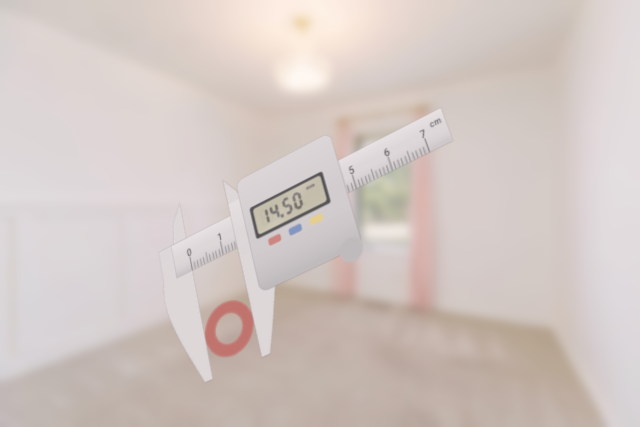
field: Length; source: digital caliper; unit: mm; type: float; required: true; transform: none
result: 14.50 mm
